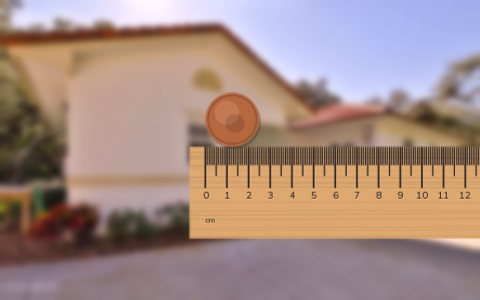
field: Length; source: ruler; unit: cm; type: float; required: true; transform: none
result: 2.5 cm
